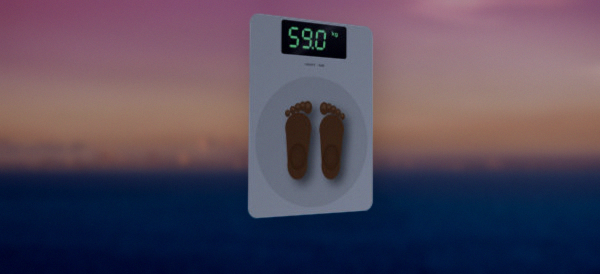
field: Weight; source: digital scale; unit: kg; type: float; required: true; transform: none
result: 59.0 kg
